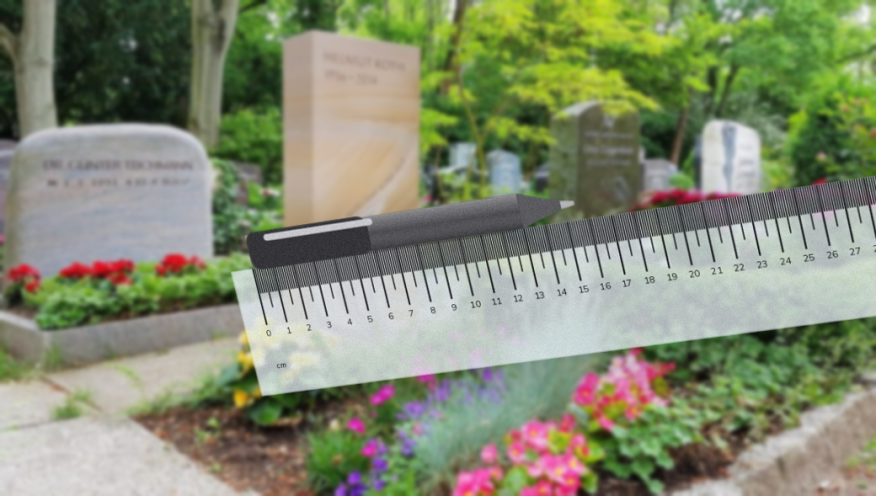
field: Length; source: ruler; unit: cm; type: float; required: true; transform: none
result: 15.5 cm
